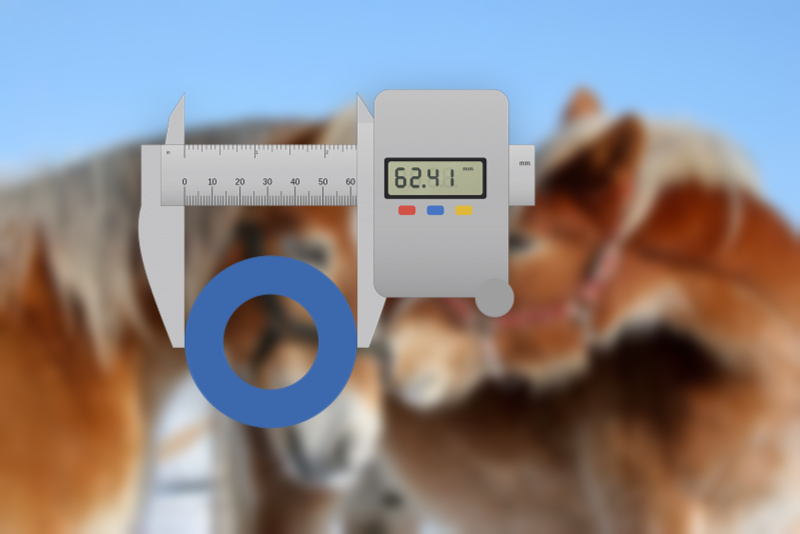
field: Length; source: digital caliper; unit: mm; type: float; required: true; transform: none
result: 62.41 mm
